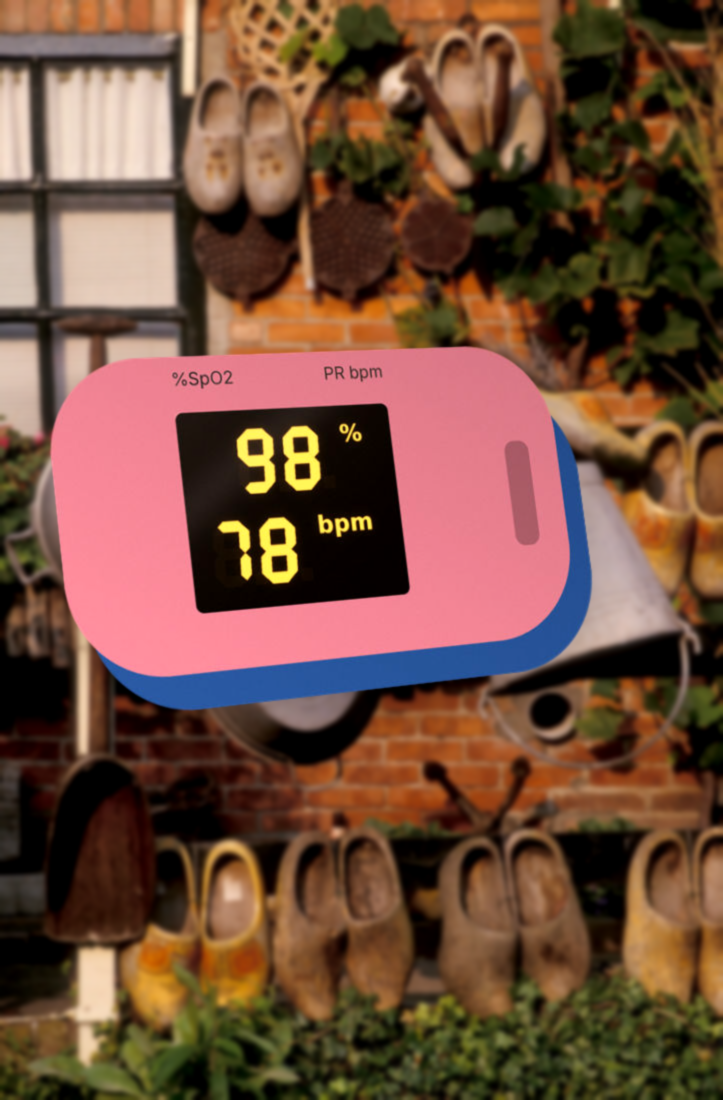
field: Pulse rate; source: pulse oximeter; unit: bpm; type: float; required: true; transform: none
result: 78 bpm
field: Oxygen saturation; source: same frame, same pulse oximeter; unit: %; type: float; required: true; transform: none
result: 98 %
